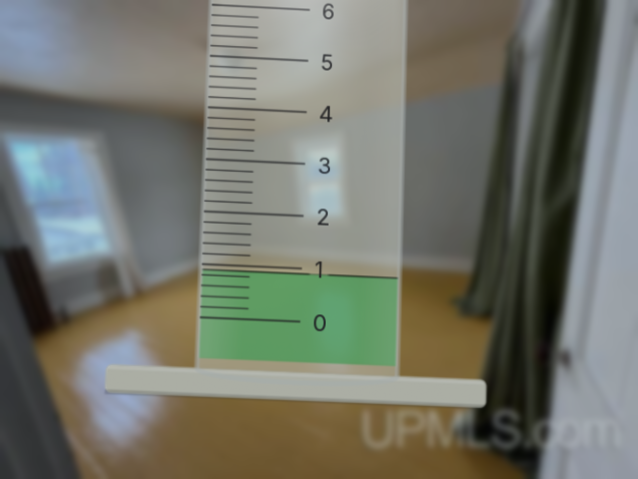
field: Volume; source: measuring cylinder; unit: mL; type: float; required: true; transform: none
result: 0.9 mL
